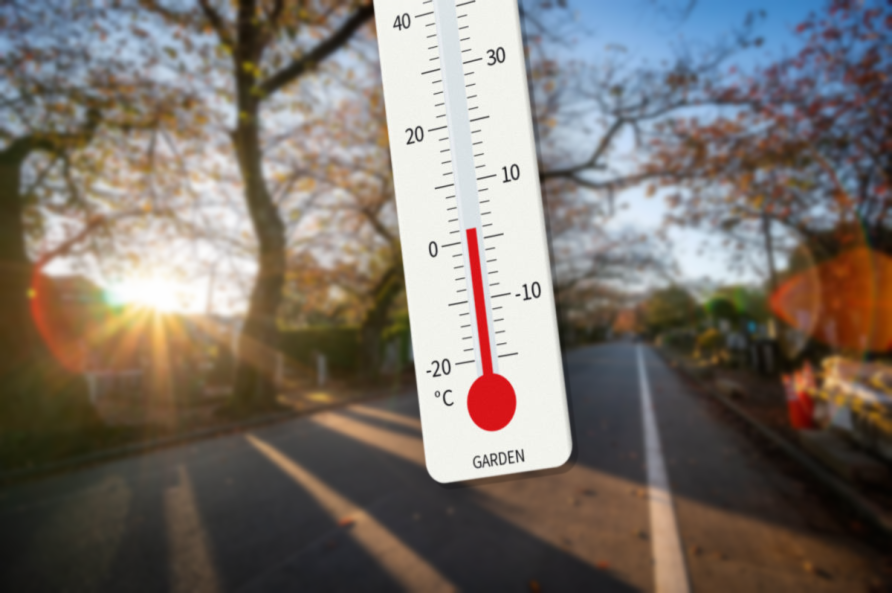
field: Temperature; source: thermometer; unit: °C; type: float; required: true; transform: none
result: 2 °C
